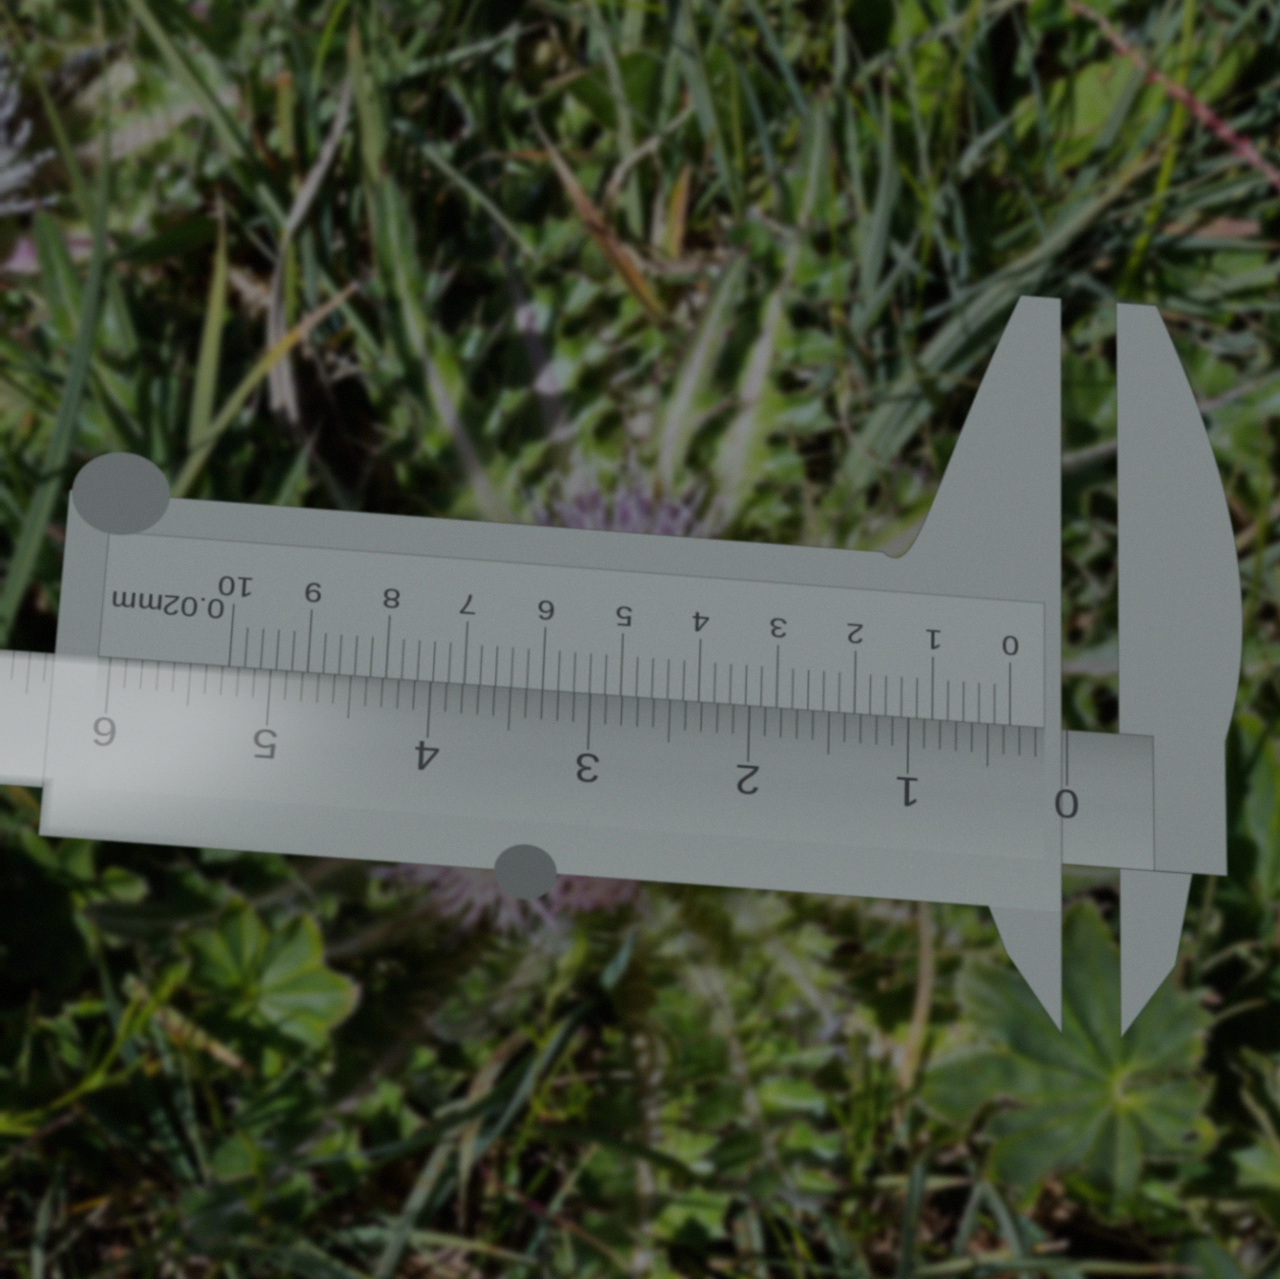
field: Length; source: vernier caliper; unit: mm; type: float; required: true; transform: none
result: 3.6 mm
